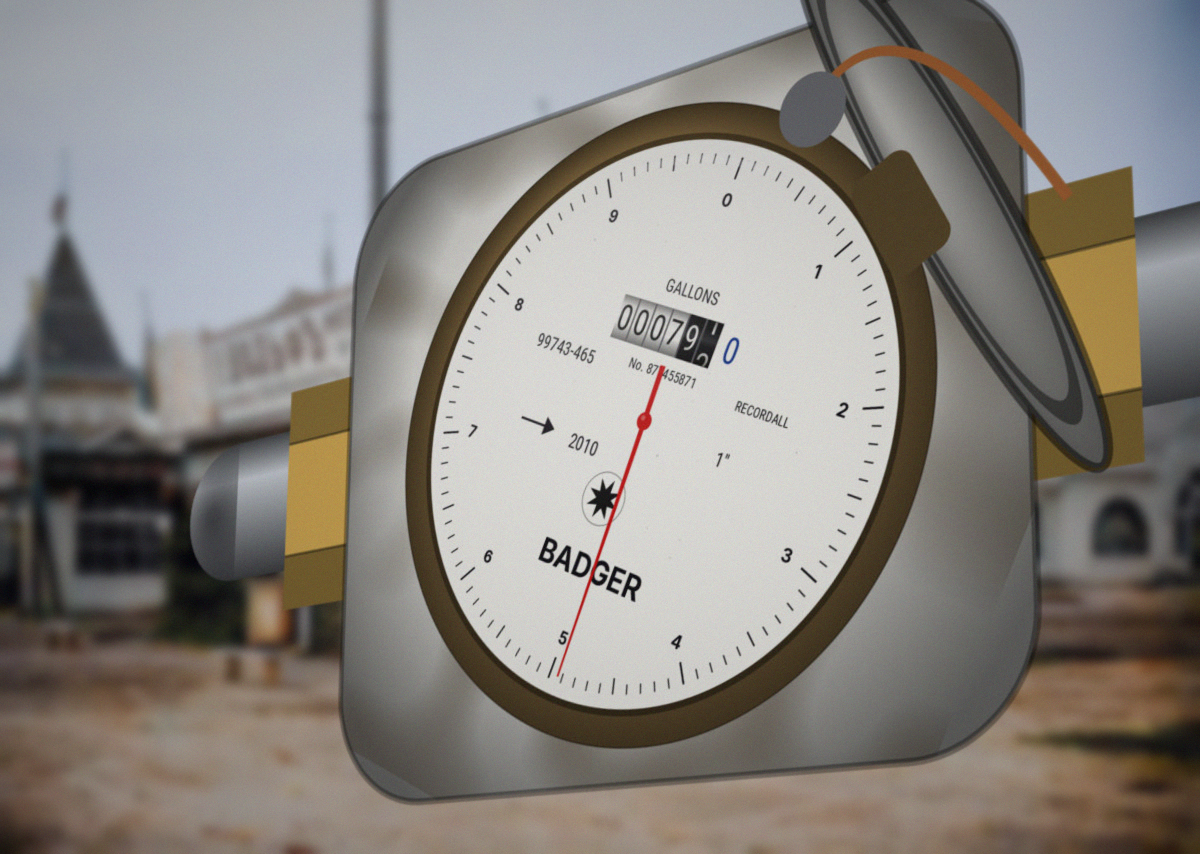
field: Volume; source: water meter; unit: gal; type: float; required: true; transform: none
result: 7914.9 gal
